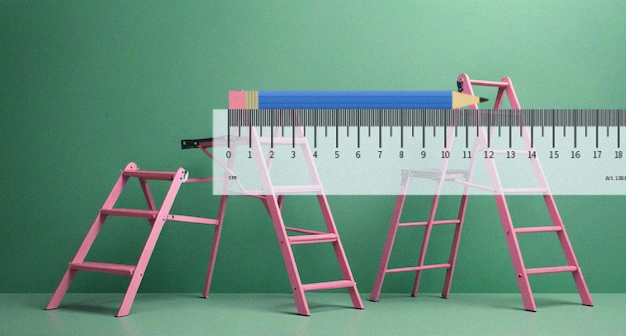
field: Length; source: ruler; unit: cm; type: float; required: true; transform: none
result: 12 cm
